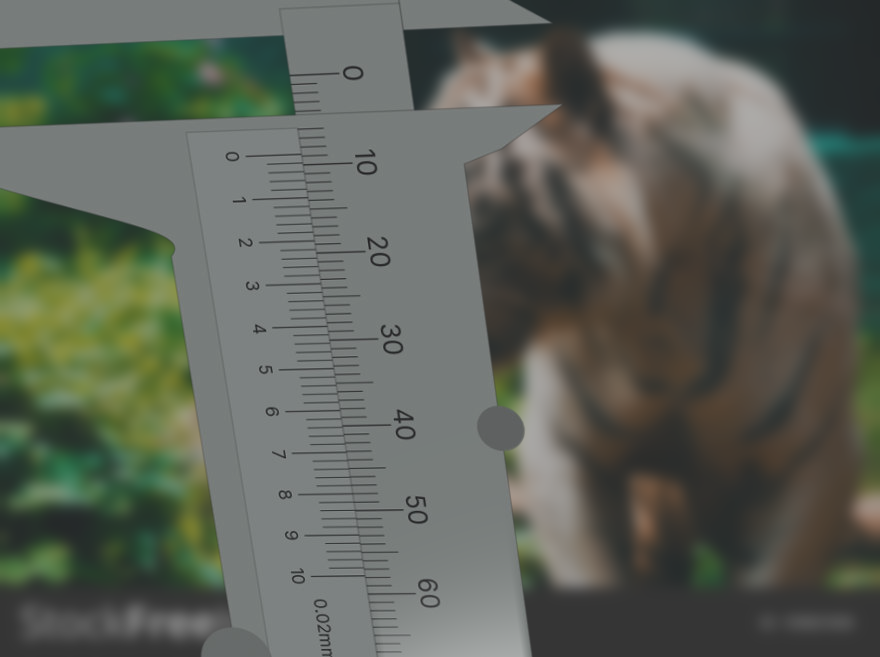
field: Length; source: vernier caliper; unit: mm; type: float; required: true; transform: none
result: 8.8 mm
